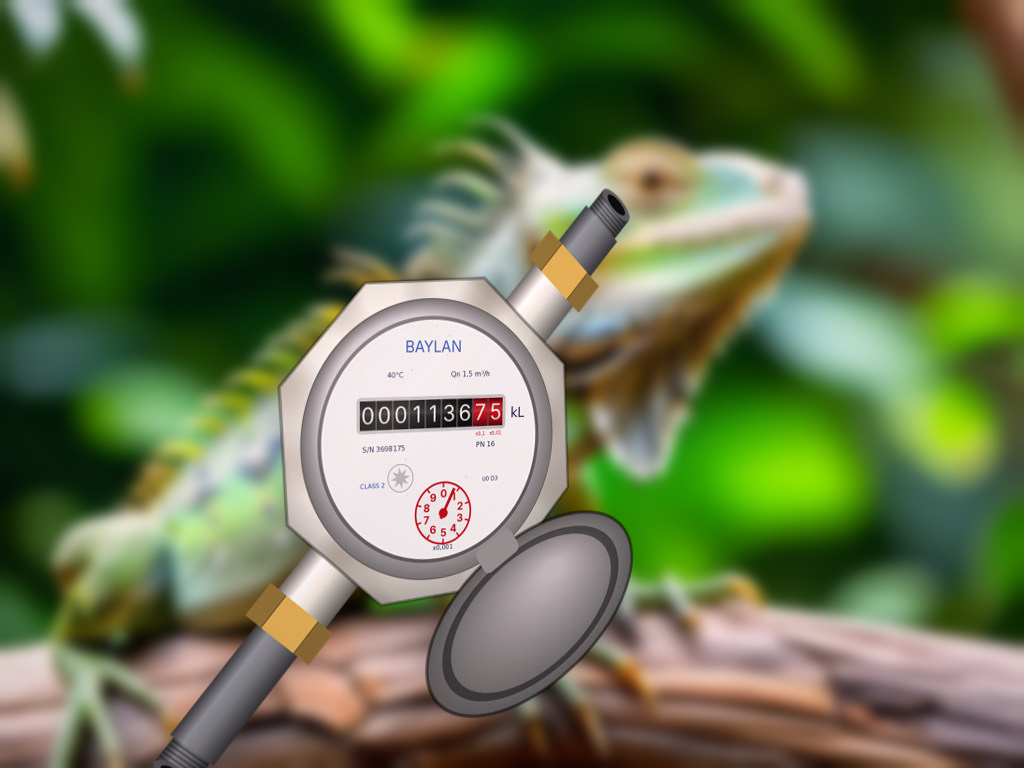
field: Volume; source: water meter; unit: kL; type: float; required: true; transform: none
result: 1136.750 kL
